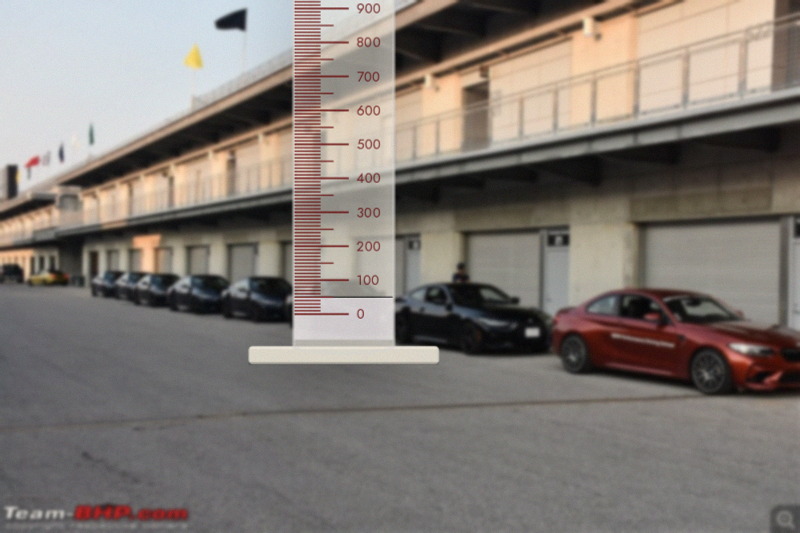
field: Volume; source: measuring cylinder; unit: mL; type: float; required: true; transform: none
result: 50 mL
